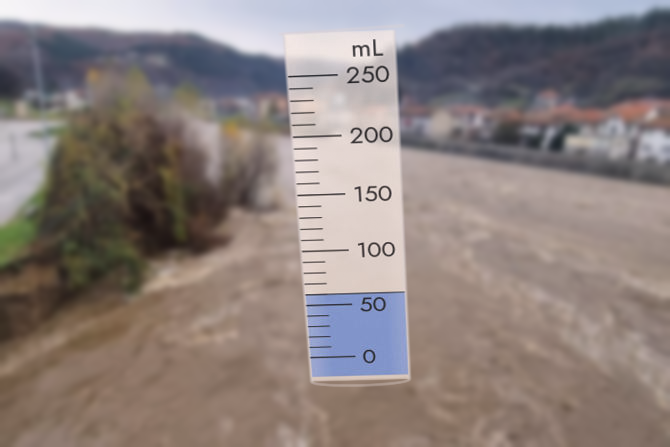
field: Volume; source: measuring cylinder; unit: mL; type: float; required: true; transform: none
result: 60 mL
